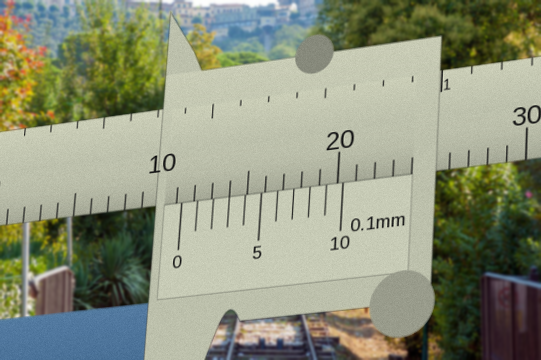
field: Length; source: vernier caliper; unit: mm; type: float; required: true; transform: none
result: 11.3 mm
